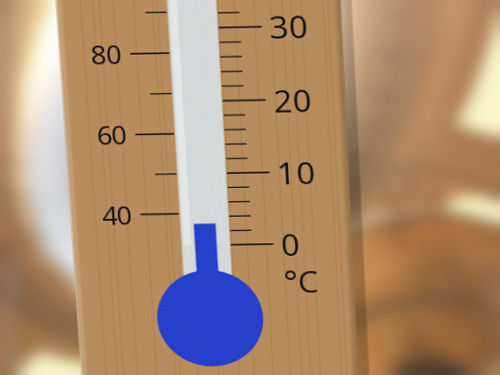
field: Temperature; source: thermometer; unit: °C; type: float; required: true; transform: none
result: 3 °C
